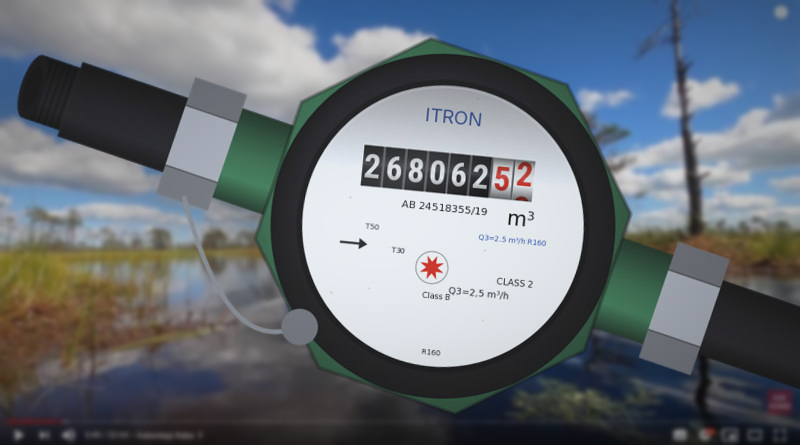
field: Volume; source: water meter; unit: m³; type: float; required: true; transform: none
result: 268062.52 m³
